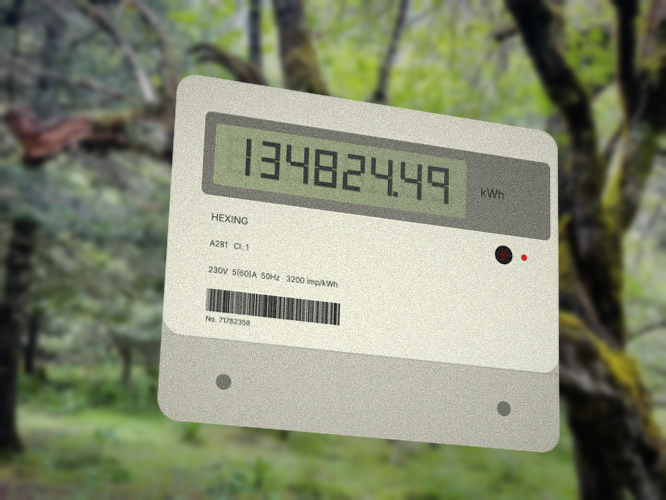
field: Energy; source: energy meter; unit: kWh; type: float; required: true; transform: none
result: 134824.49 kWh
